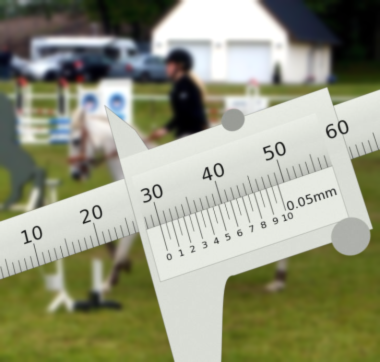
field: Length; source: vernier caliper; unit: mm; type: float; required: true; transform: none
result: 30.0 mm
